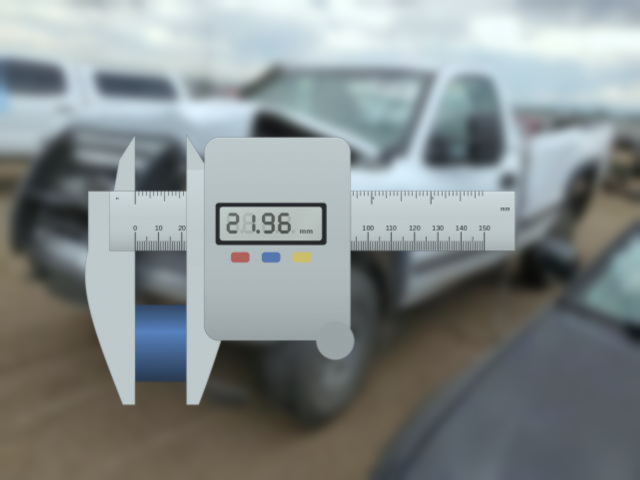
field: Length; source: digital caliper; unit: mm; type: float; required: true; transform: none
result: 21.96 mm
